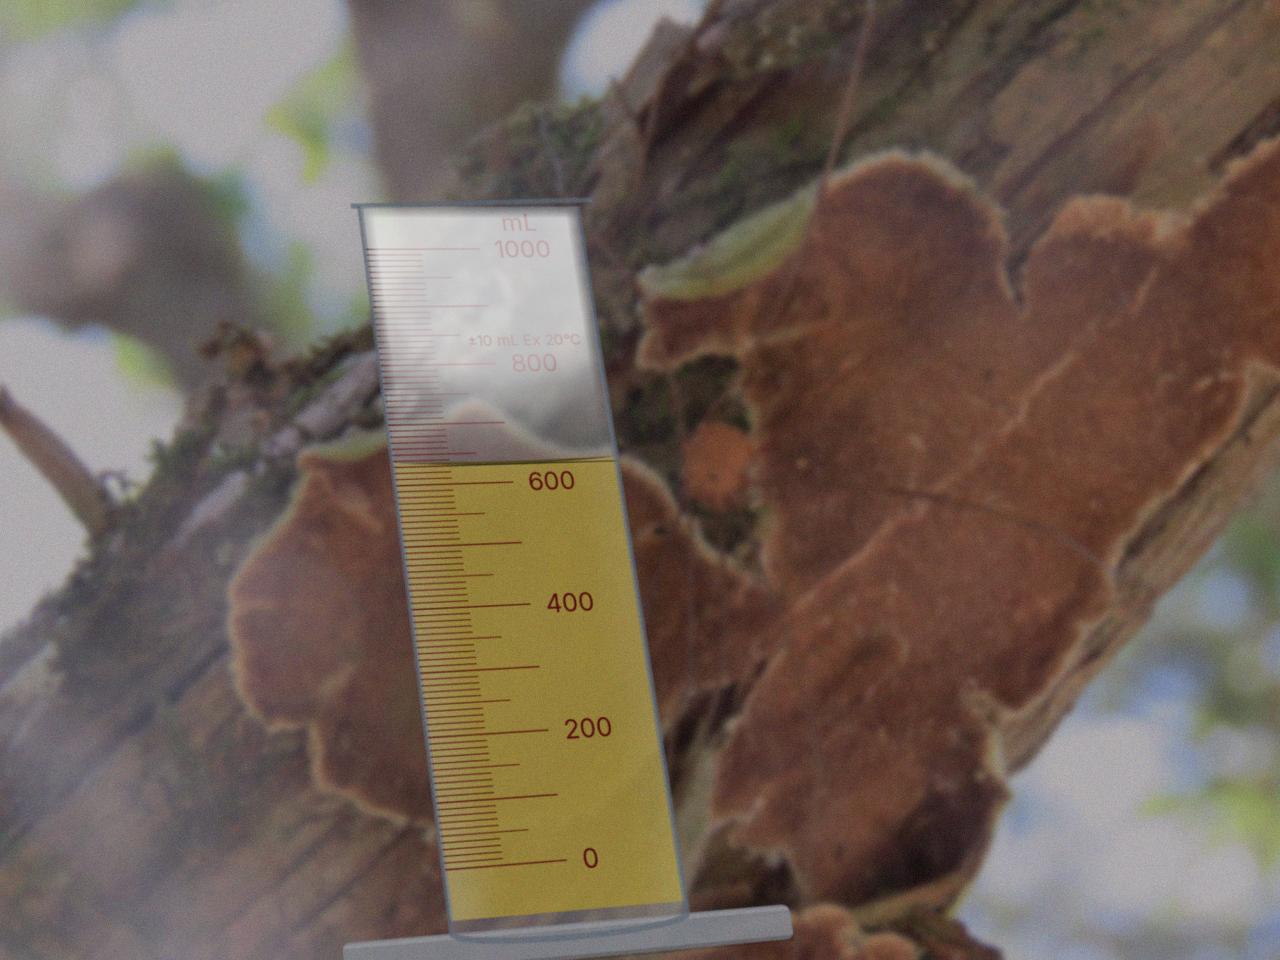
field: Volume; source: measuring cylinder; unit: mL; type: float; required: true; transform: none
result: 630 mL
